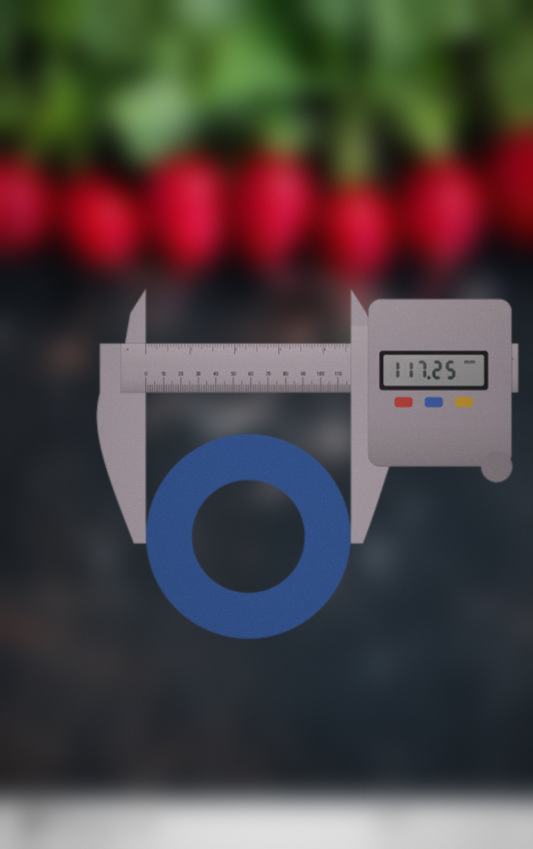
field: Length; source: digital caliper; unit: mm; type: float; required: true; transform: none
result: 117.25 mm
